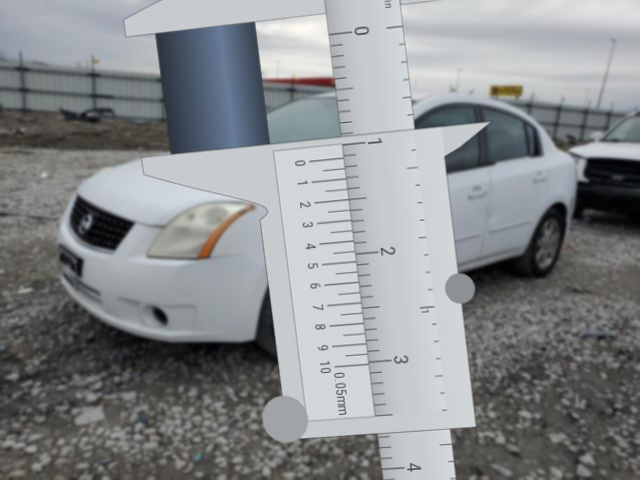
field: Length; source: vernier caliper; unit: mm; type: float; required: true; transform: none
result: 11.2 mm
